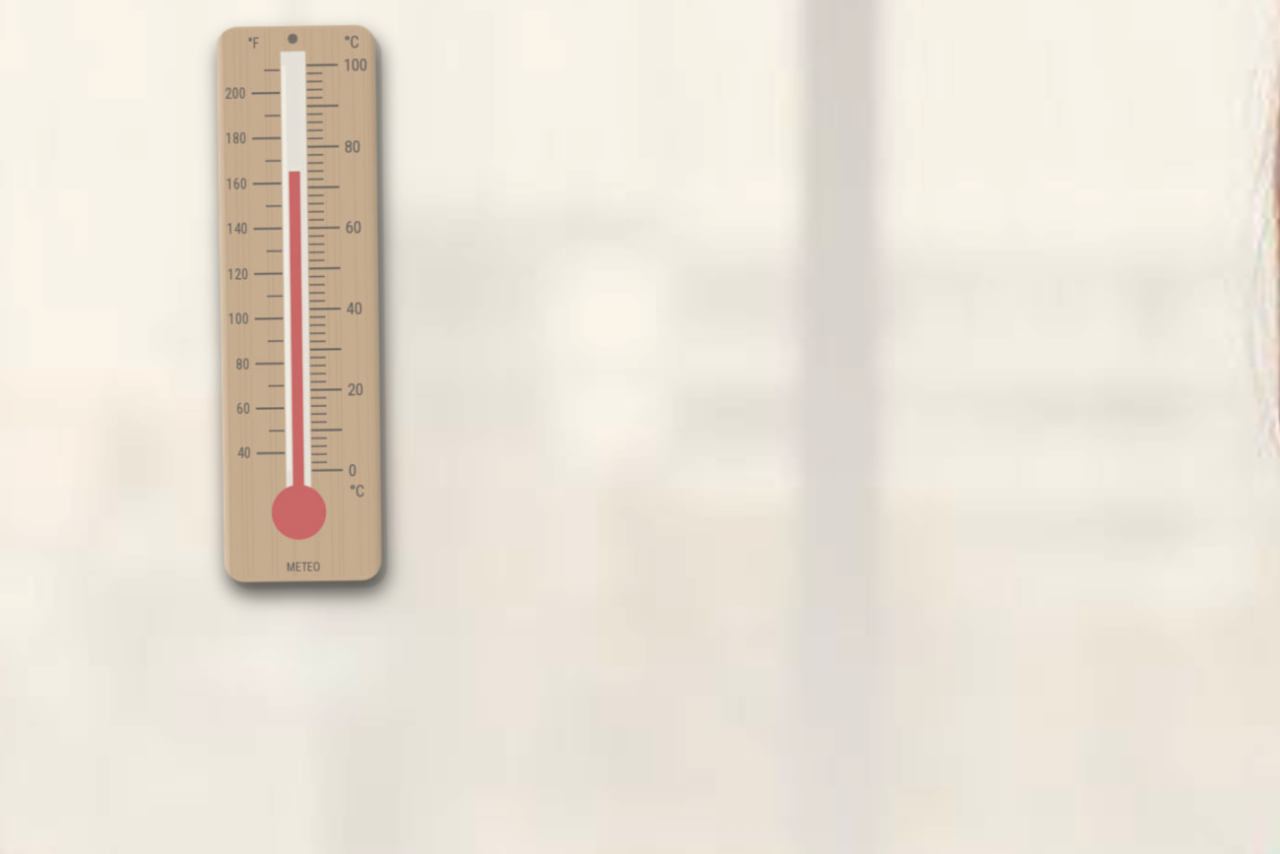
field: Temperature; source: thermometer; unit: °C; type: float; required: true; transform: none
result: 74 °C
